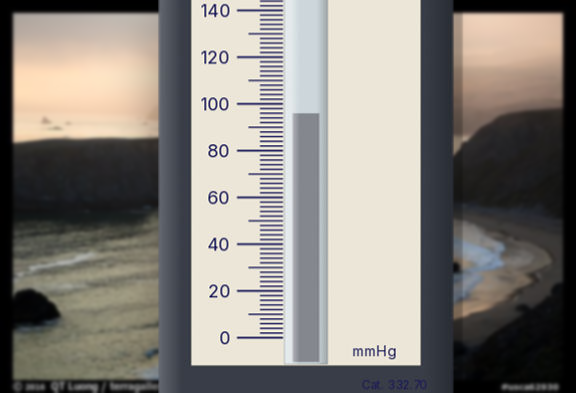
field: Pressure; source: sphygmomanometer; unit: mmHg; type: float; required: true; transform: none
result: 96 mmHg
